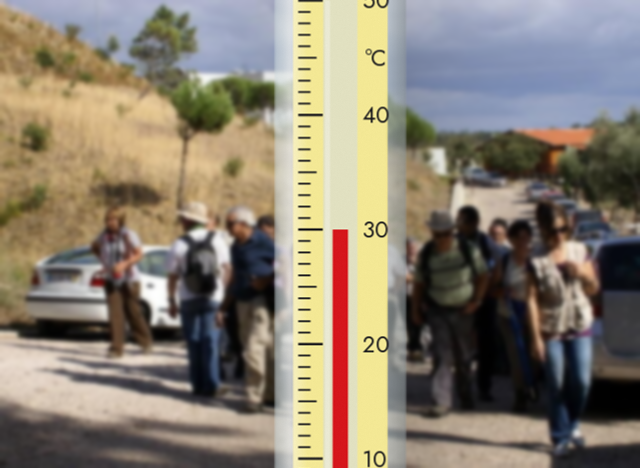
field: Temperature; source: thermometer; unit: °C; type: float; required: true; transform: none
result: 30 °C
